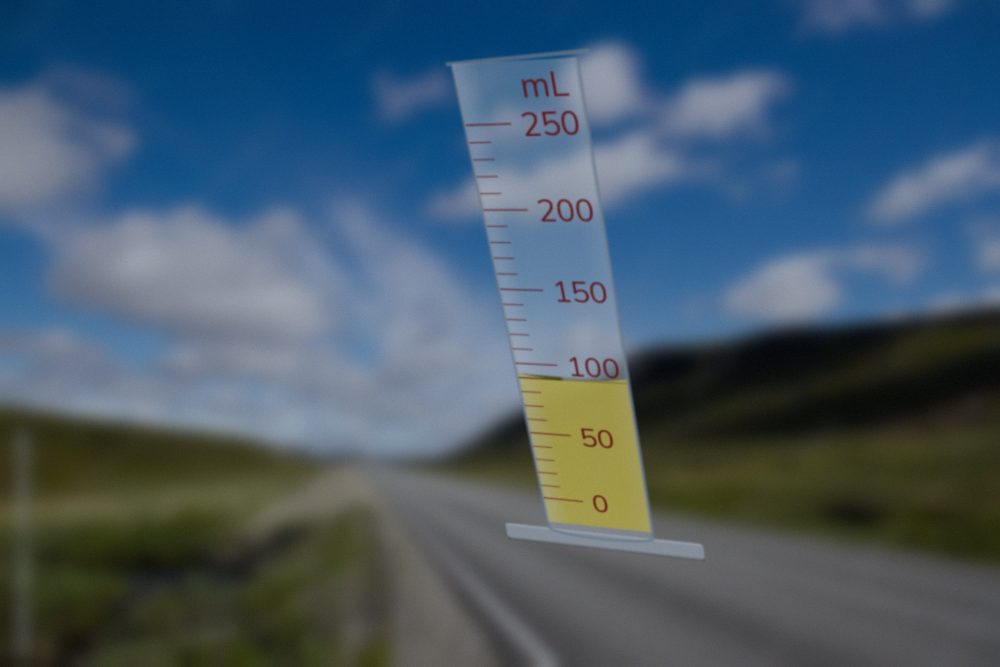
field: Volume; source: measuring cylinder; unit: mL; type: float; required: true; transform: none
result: 90 mL
